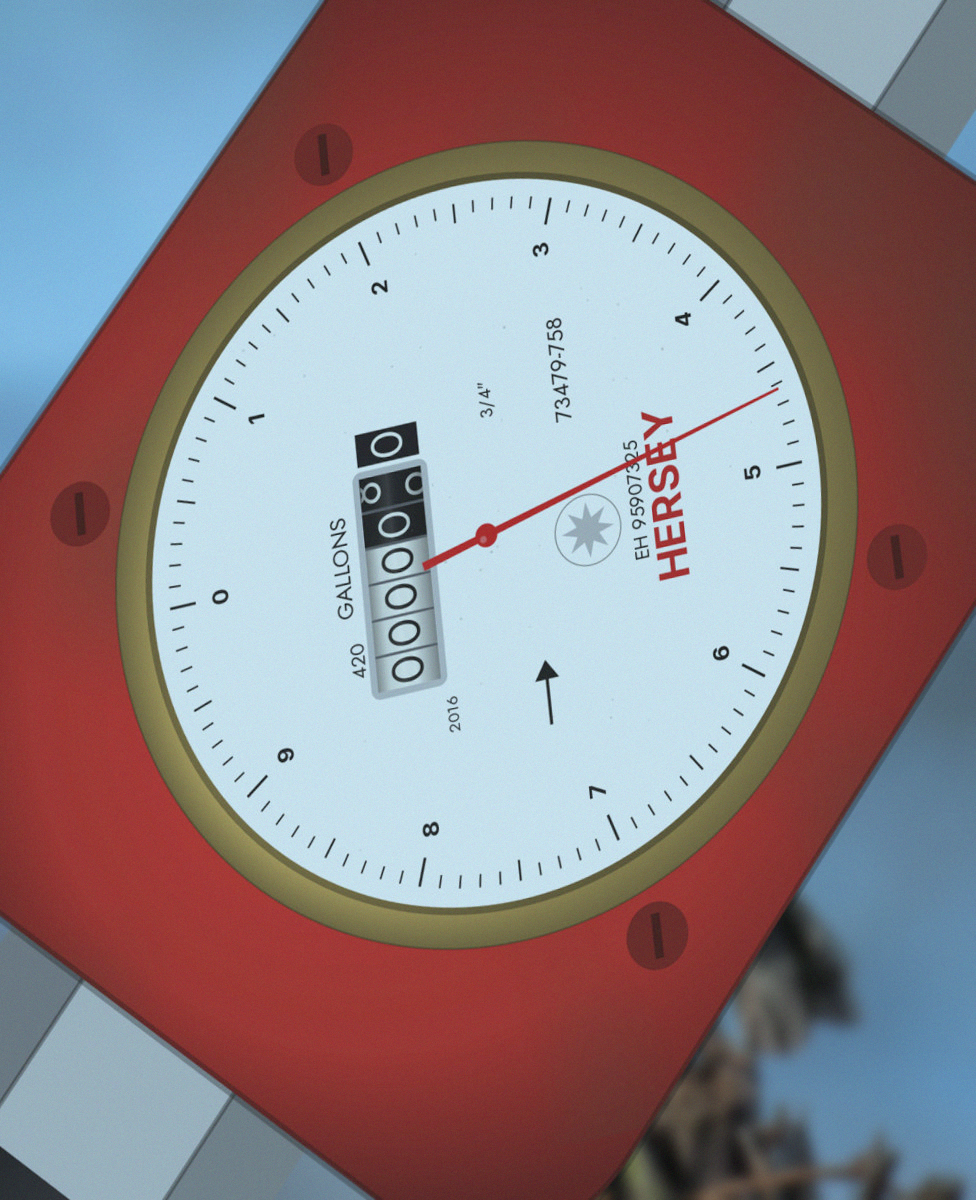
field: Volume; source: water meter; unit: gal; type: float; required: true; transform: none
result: 84.6 gal
